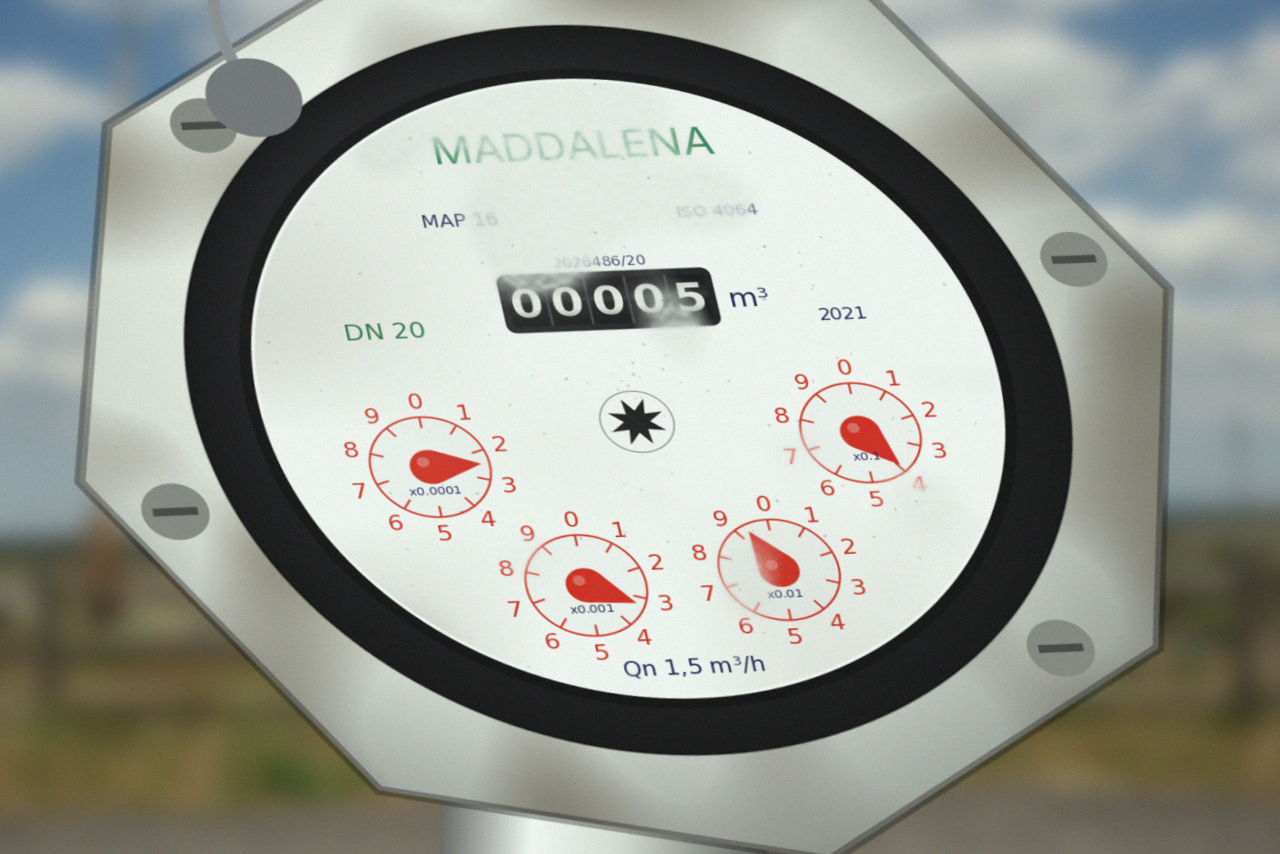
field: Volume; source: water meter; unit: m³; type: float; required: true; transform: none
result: 5.3932 m³
